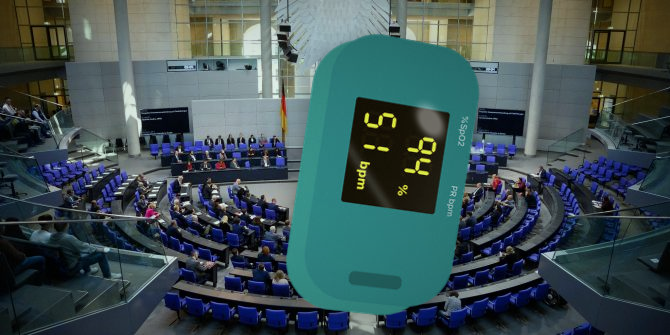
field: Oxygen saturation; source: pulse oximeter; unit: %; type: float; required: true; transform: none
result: 94 %
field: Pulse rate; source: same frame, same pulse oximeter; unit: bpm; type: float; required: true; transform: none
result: 51 bpm
